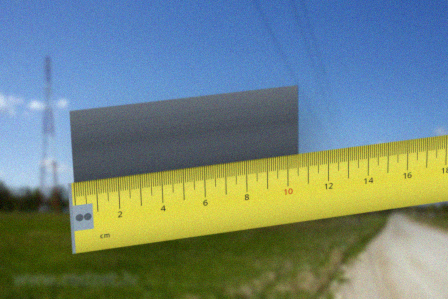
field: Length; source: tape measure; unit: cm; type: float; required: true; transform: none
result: 10.5 cm
